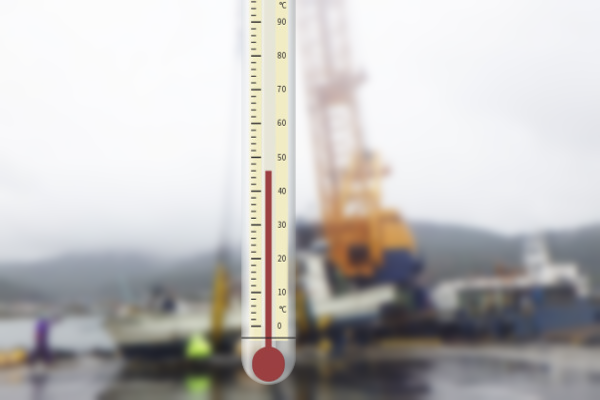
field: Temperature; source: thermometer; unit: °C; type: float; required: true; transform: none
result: 46 °C
